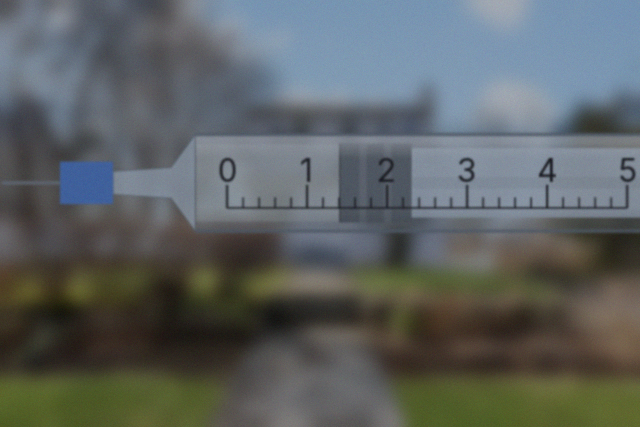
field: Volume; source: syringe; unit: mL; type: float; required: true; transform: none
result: 1.4 mL
